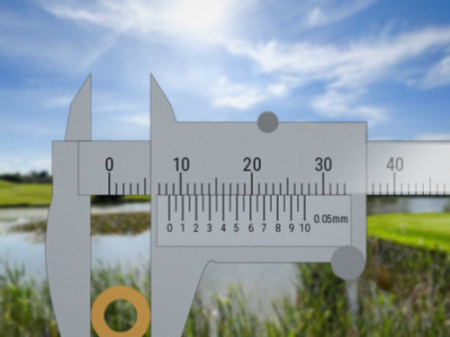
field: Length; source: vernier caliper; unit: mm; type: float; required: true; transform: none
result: 8.4 mm
